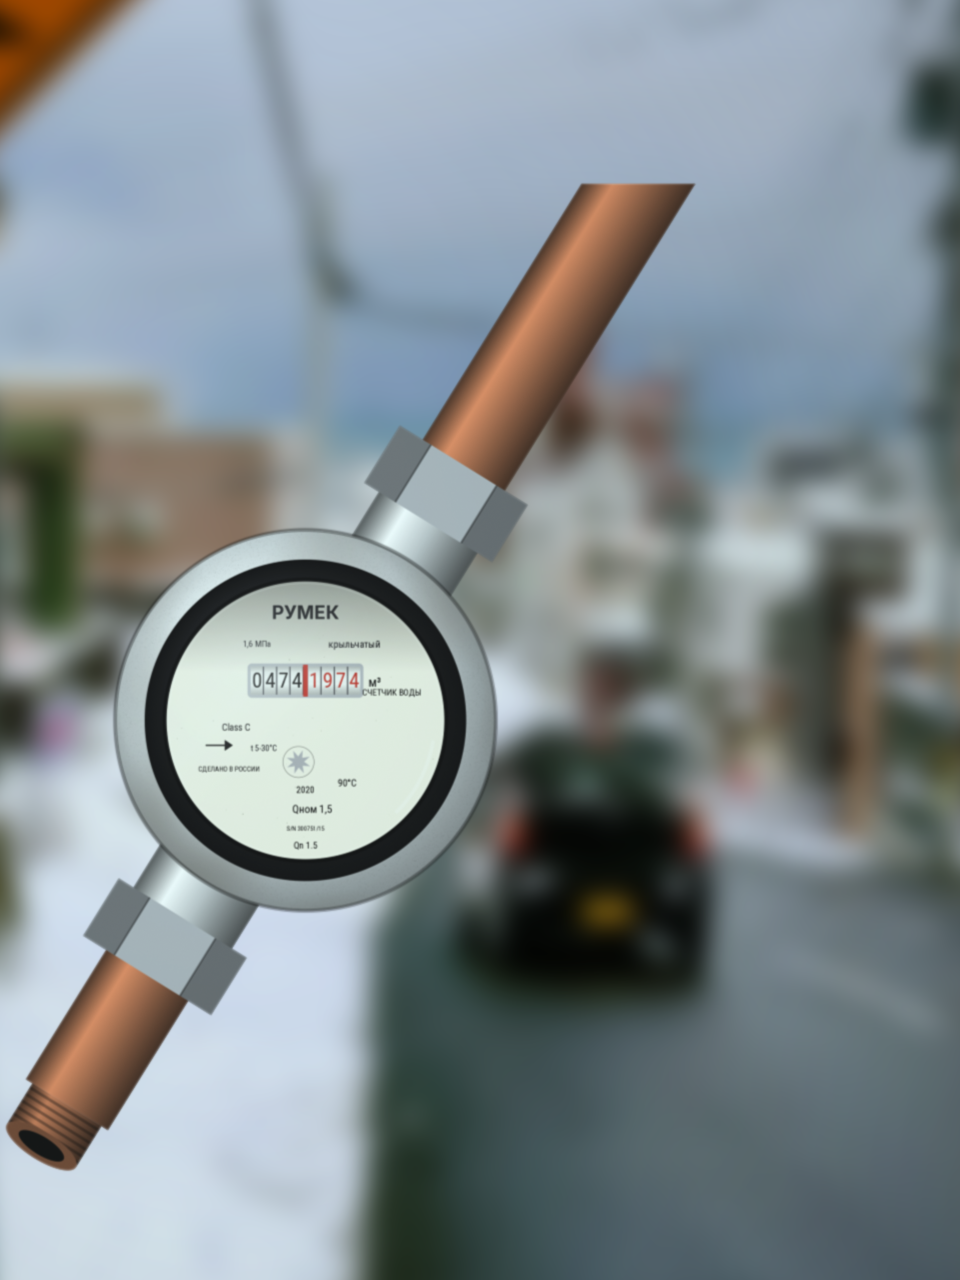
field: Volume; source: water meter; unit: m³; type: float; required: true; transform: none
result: 474.1974 m³
